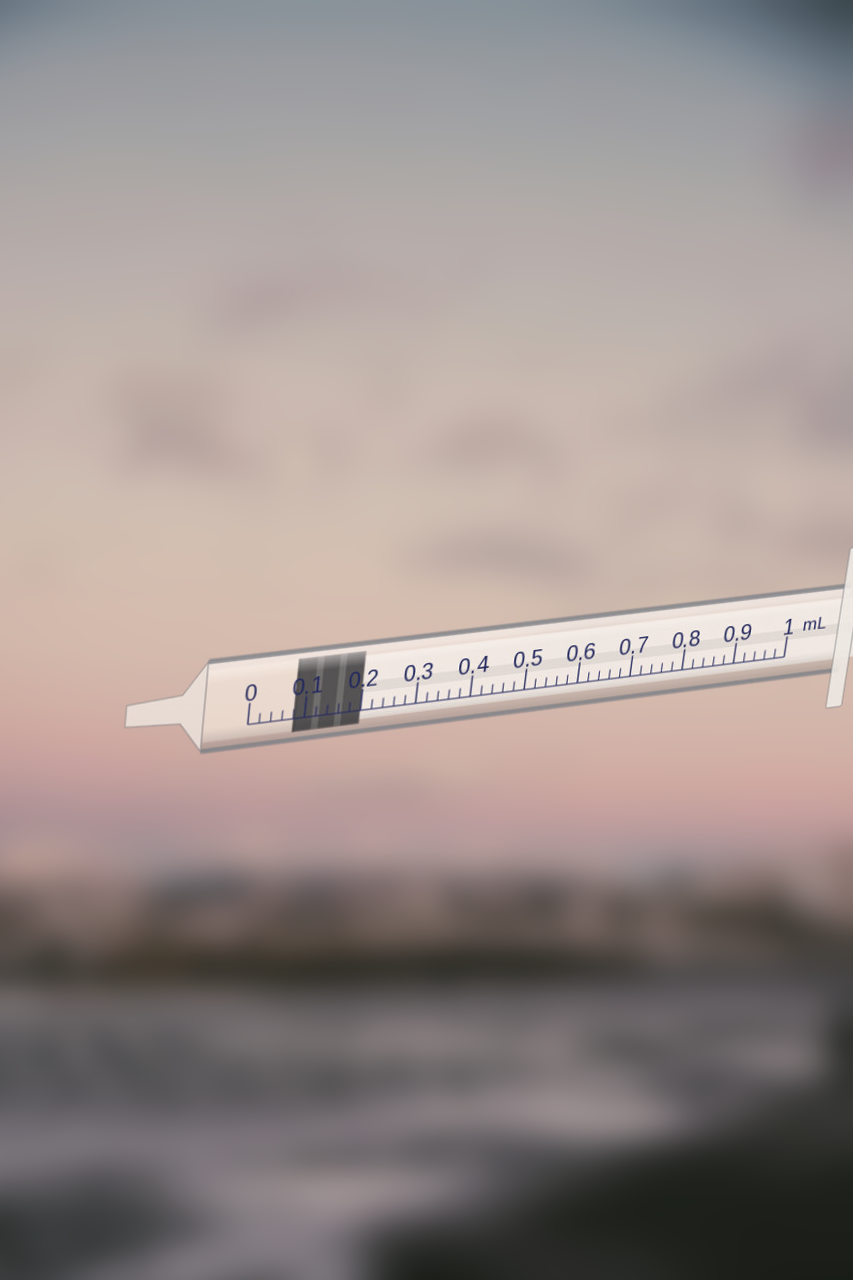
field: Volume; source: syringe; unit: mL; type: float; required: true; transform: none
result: 0.08 mL
